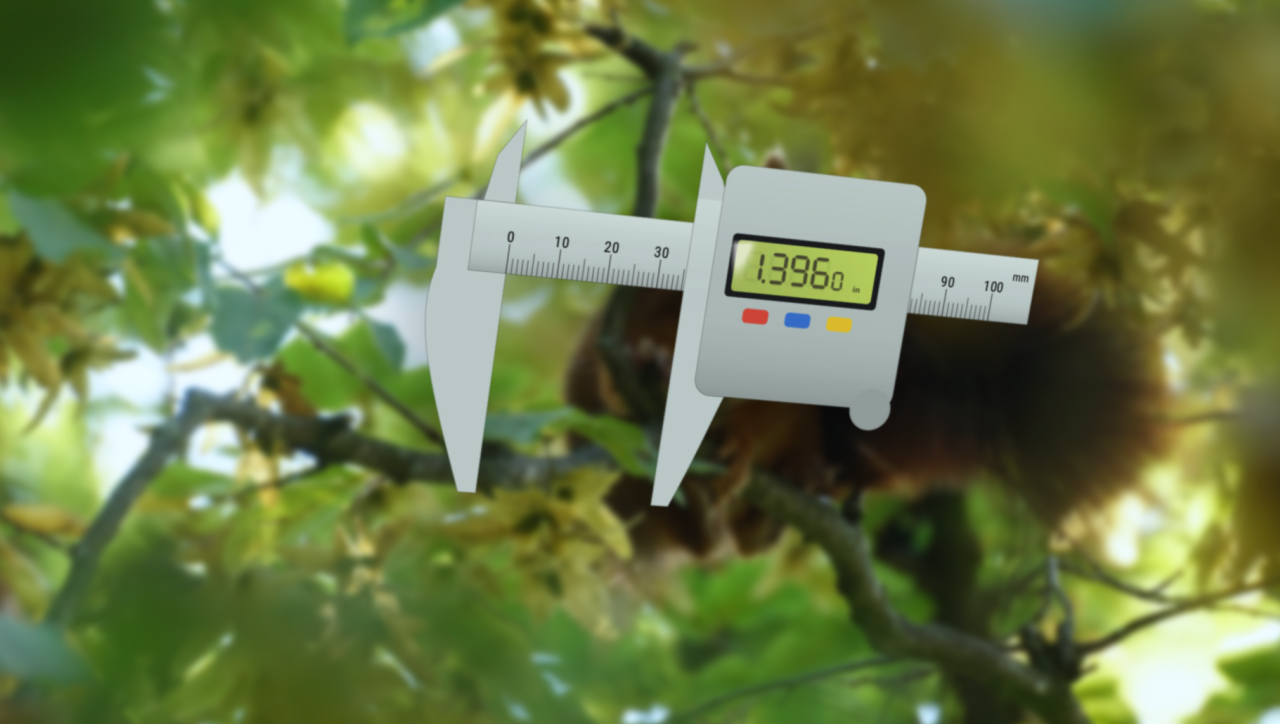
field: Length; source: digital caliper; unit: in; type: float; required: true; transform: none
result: 1.3960 in
